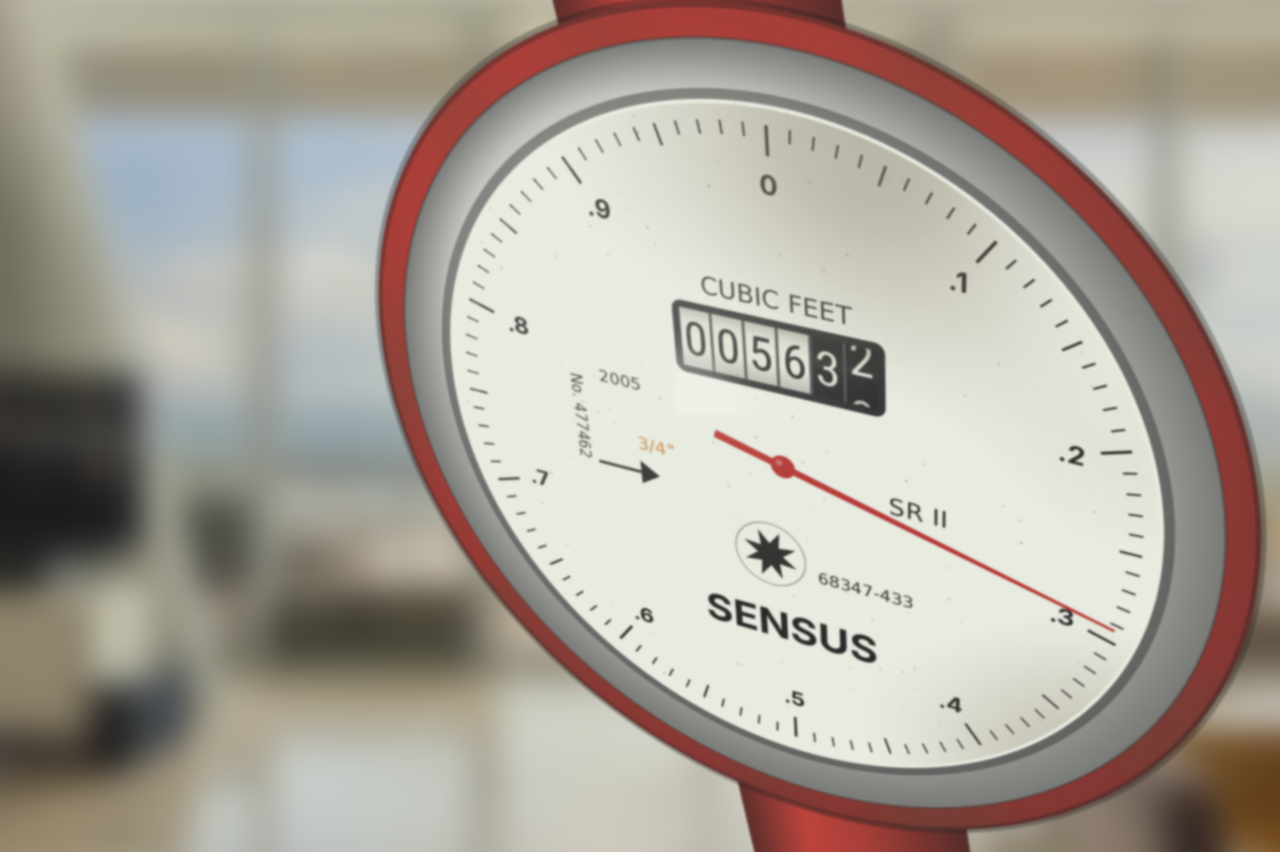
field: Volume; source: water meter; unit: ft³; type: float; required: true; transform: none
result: 5632.29 ft³
